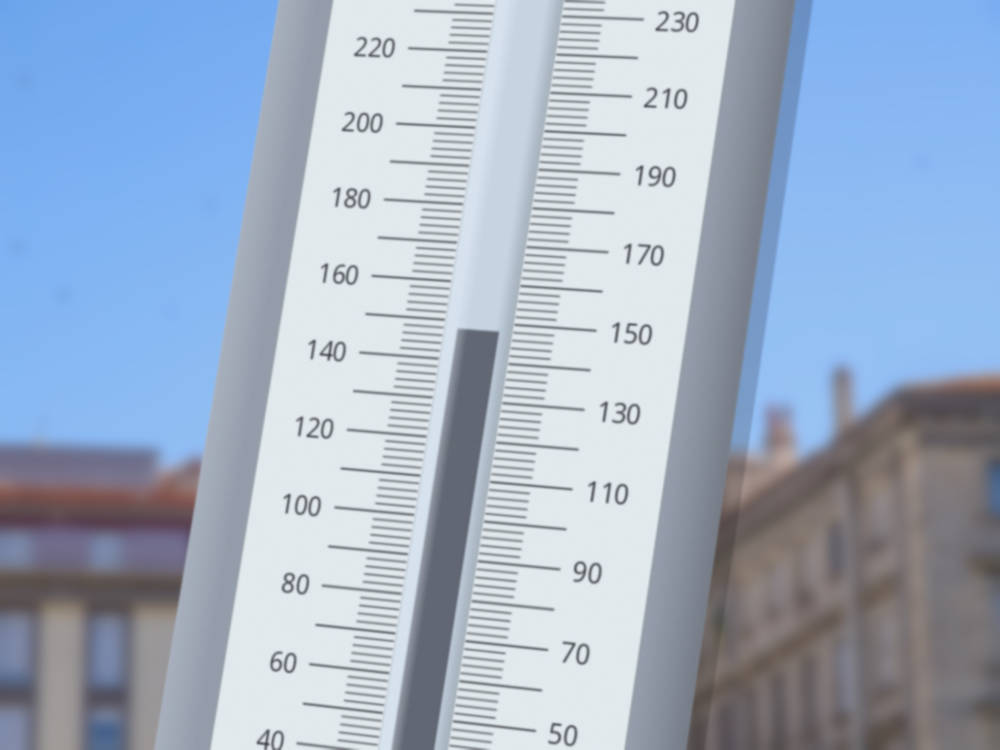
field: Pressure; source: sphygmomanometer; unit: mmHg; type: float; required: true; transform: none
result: 148 mmHg
